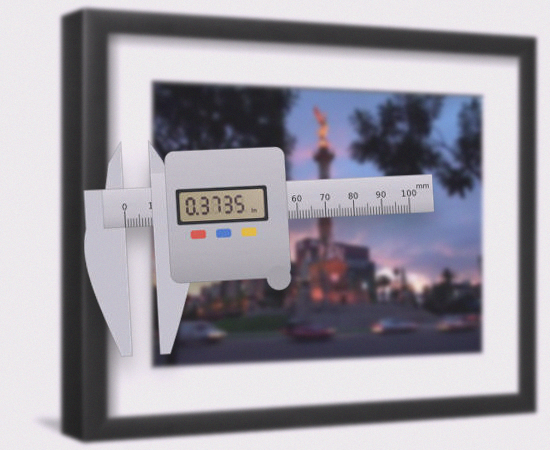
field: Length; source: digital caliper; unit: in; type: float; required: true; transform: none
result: 0.3735 in
